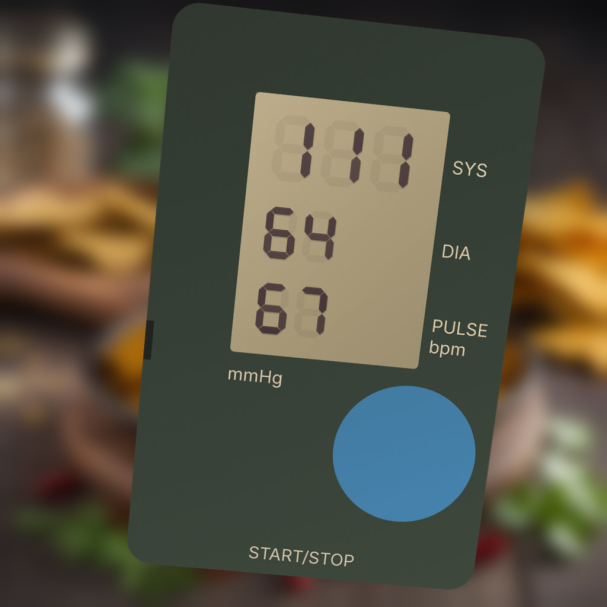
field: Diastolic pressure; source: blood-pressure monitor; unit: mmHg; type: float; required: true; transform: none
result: 64 mmHg
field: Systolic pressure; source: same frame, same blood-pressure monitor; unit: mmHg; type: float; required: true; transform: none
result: 111 mmHg
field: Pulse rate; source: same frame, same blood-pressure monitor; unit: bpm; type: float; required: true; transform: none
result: 67 bpm
